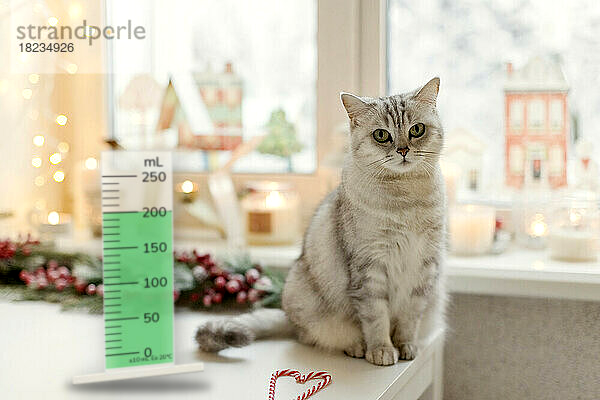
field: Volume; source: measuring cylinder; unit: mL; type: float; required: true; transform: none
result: 200 mL
